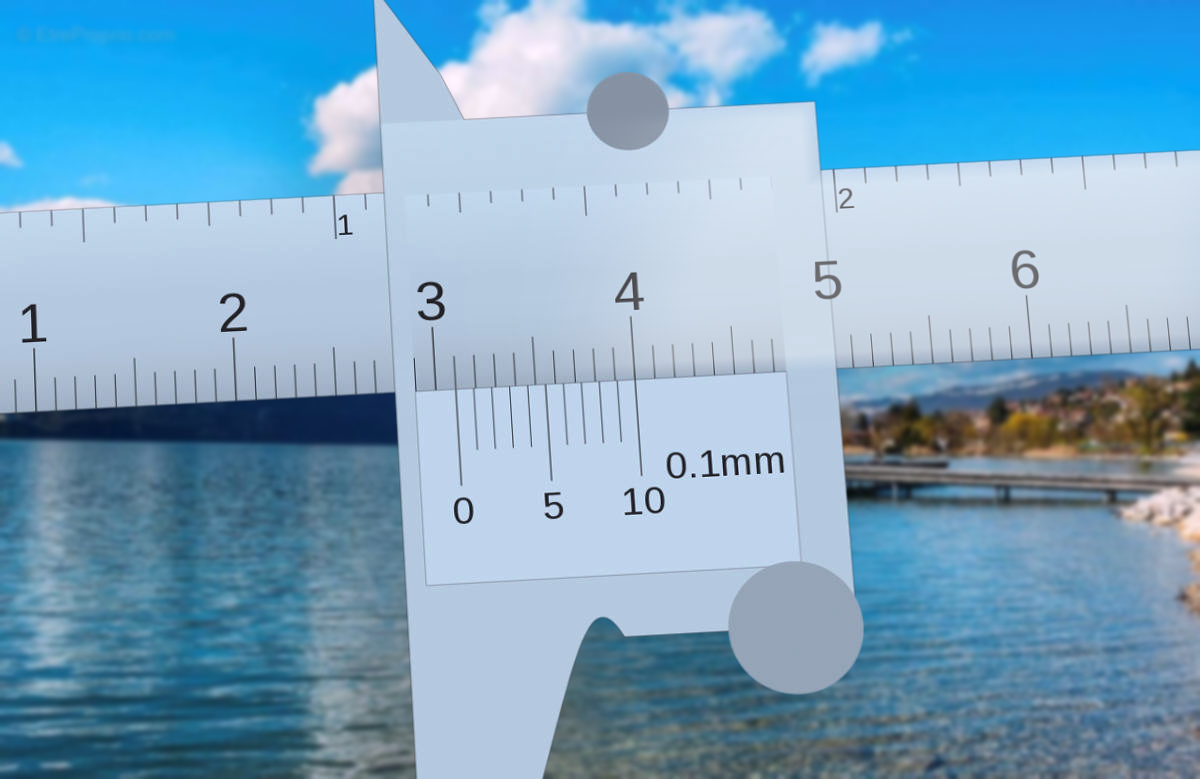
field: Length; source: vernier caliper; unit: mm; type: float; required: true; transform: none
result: 31.0 mm
